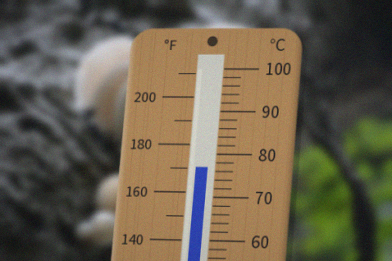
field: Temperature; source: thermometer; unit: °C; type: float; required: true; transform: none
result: 77 °C
